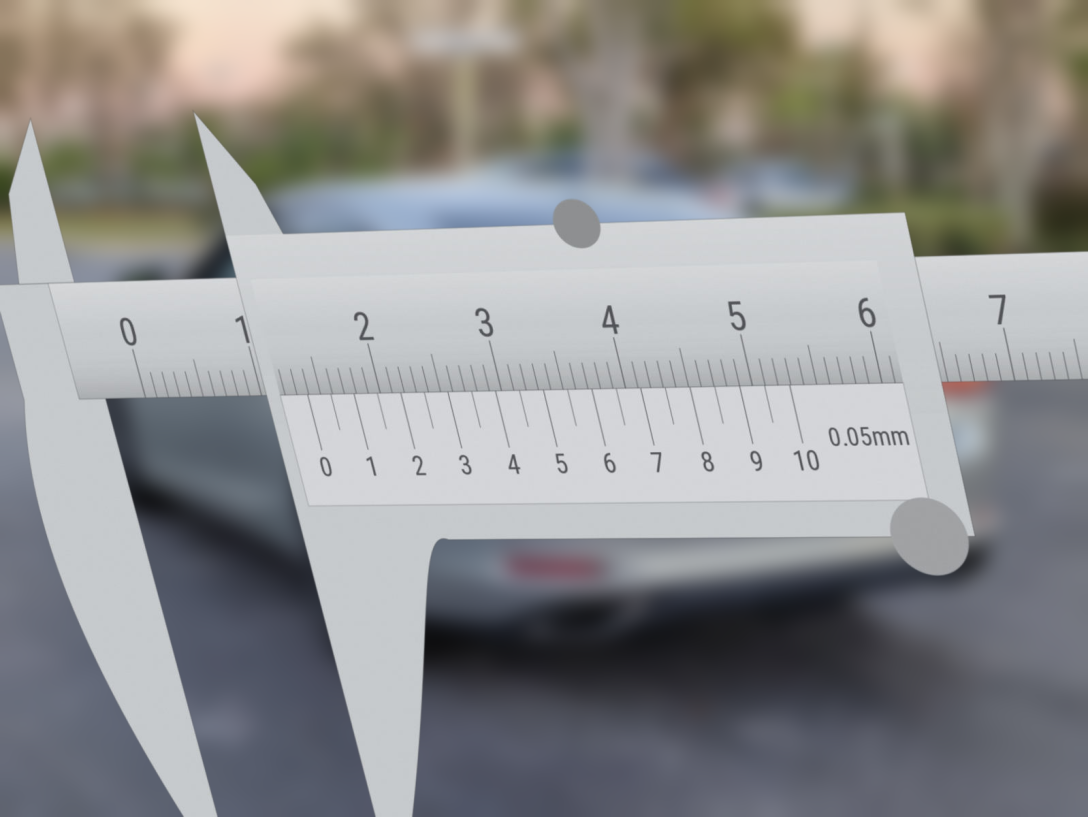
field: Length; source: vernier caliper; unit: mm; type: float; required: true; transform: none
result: 13.9 mm
